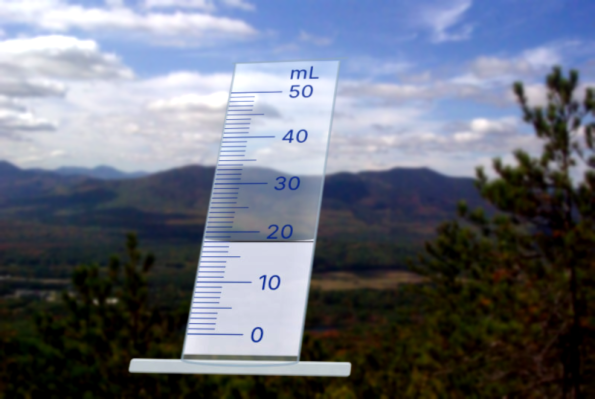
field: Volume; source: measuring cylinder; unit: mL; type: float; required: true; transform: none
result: 18 mL
